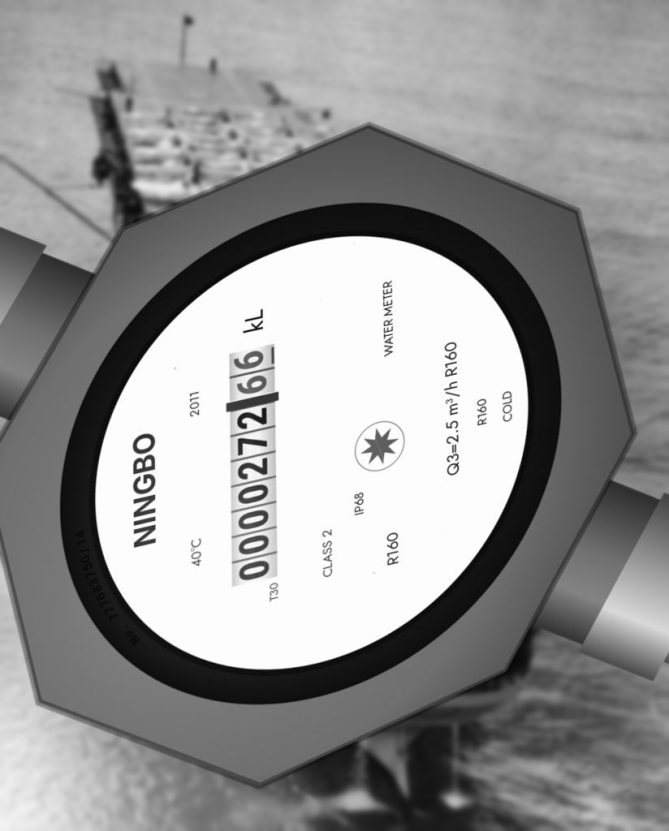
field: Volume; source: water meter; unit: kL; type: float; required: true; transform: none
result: 272.66 kL
